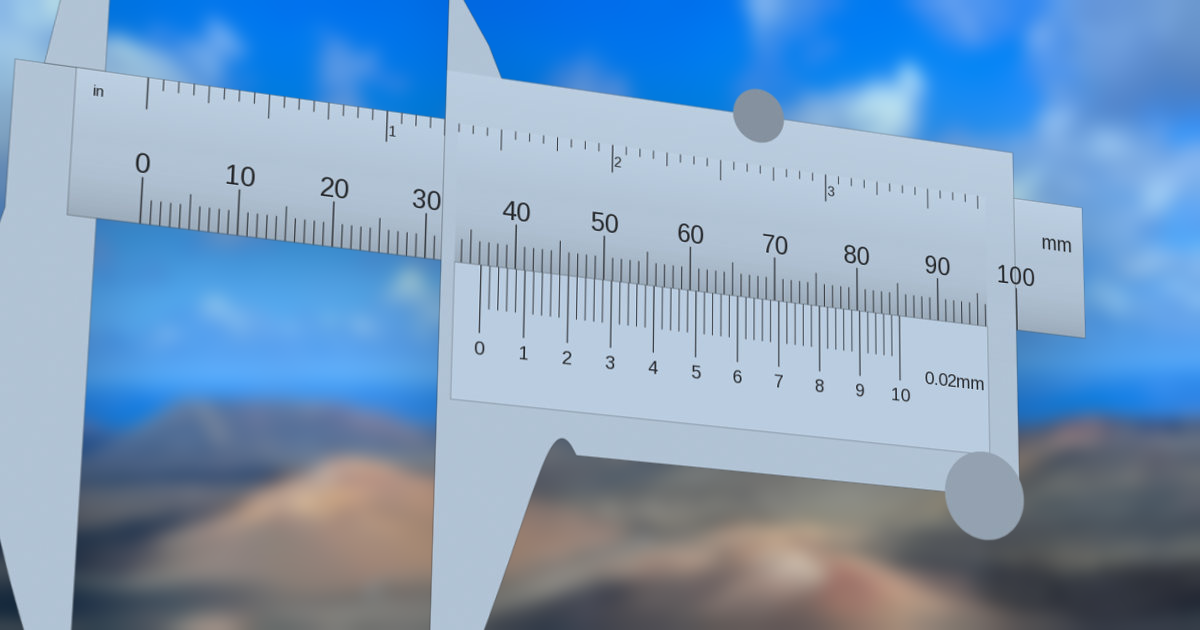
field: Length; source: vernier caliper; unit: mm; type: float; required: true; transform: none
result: 36.2 mm
